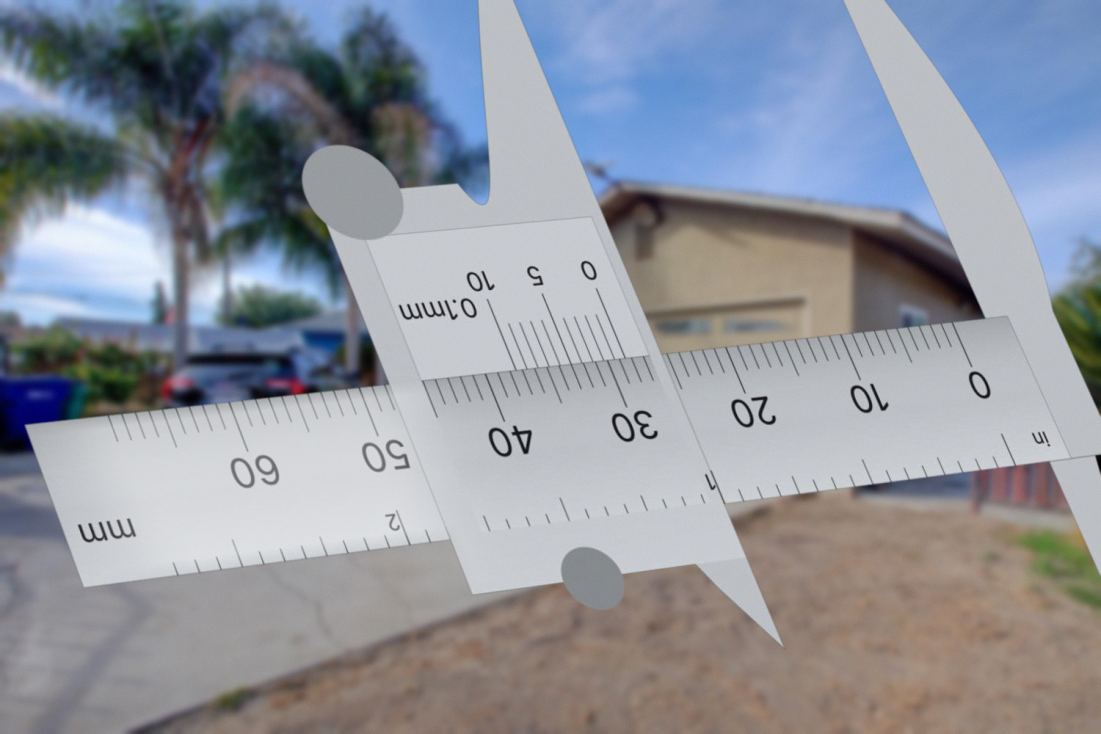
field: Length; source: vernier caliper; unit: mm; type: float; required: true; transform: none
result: 28.5 mm
